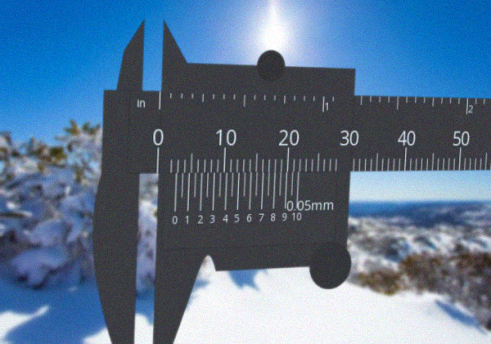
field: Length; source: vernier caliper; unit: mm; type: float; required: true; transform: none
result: 2.8 mm
